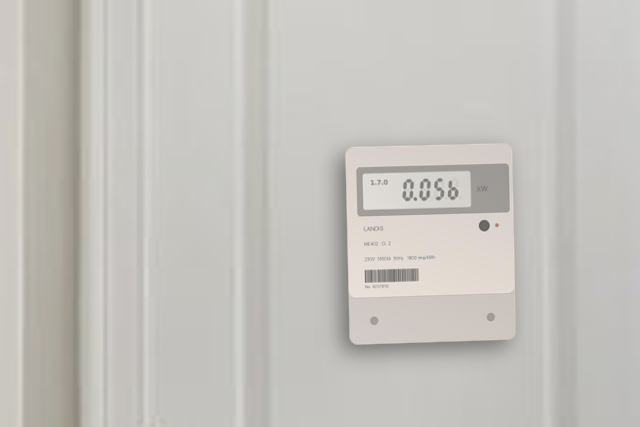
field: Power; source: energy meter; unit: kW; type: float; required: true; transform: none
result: 0.056 kW
